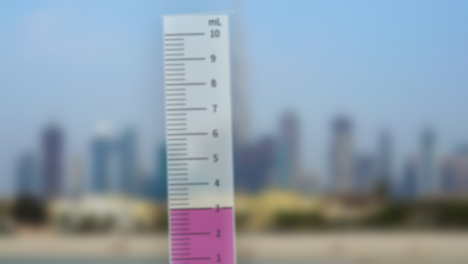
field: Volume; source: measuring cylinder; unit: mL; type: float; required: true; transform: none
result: 3 mL
